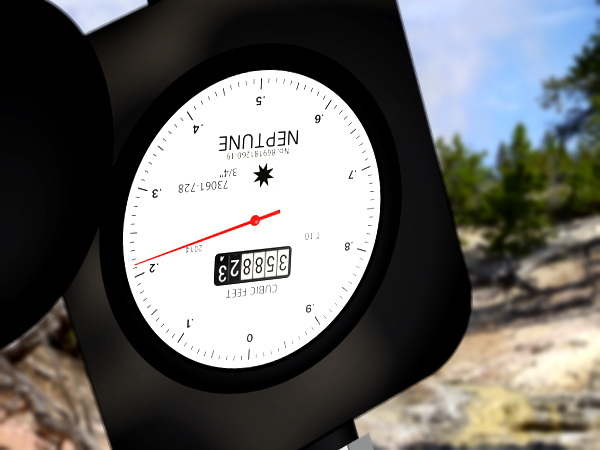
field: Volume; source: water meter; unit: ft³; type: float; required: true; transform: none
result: 358823.21 ft³
